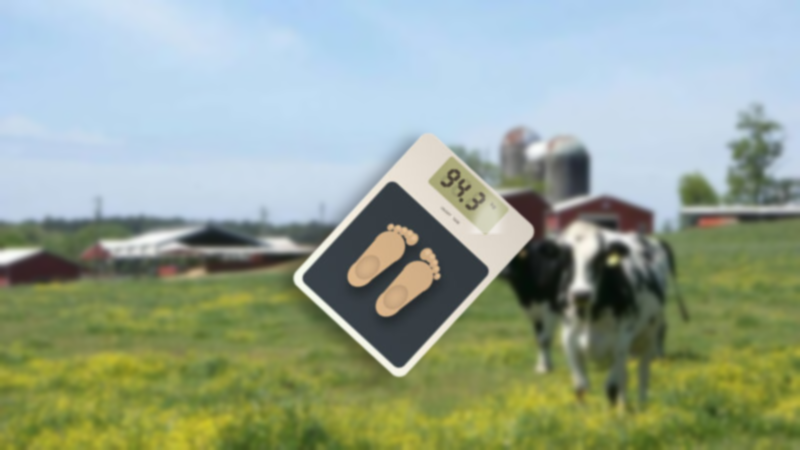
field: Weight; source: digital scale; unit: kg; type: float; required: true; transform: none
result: 94.3 kg
